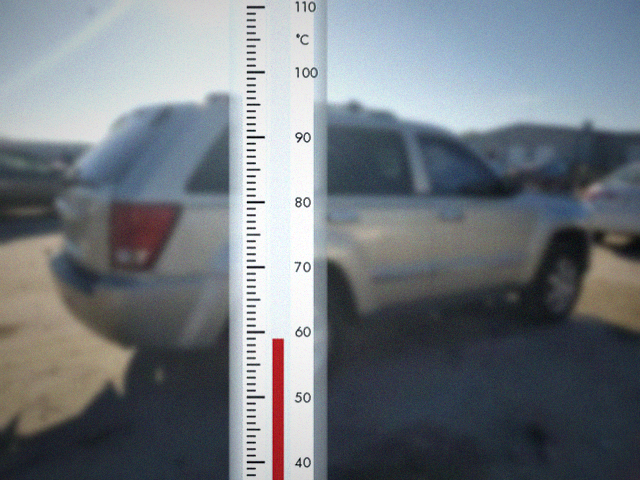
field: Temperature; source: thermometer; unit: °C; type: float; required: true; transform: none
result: 59 °C
